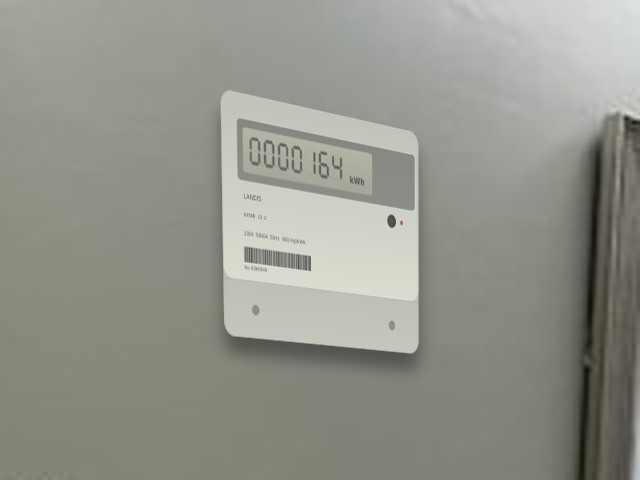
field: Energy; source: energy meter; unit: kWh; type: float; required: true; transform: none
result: 164 kWh
